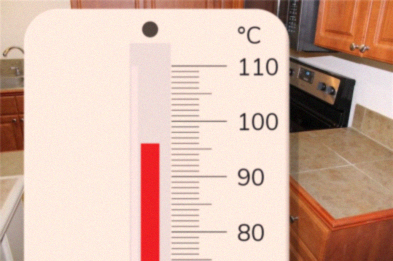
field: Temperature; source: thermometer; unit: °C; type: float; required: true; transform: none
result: 96 °C
